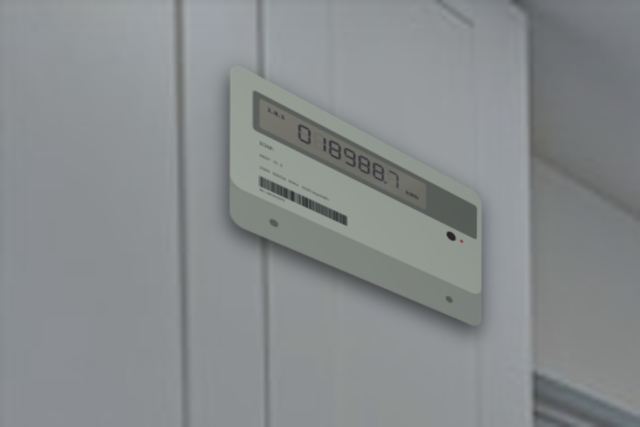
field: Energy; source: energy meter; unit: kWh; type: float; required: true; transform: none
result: 18988.7 kWh
